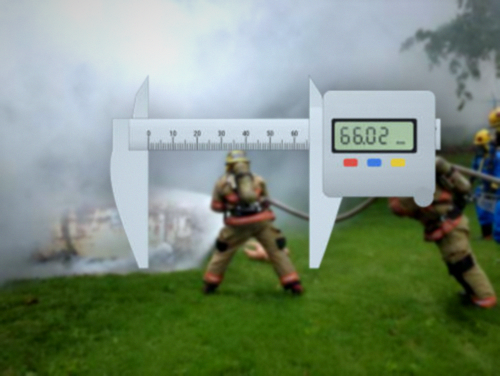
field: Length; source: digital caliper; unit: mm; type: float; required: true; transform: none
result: 66.02 mm
